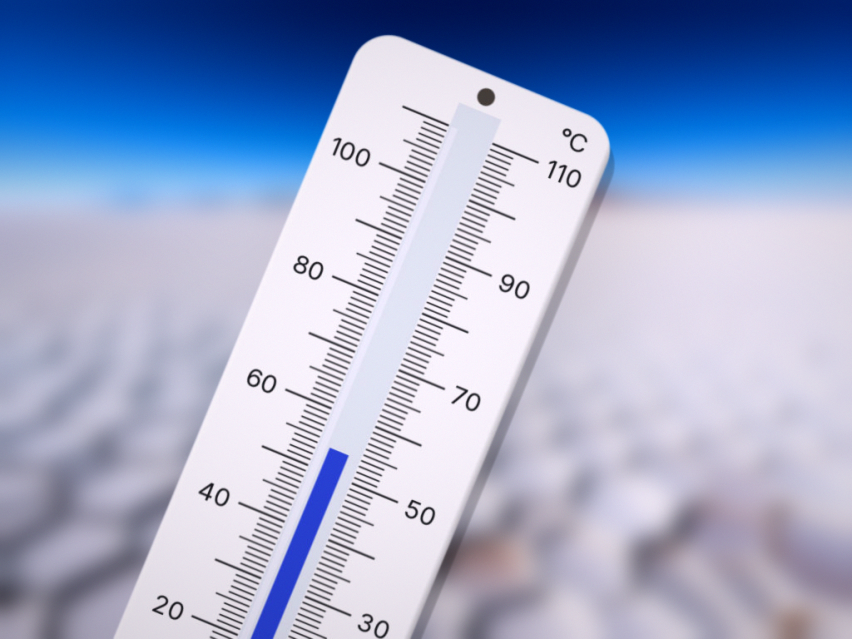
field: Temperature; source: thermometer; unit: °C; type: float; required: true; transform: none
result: 54 °C
